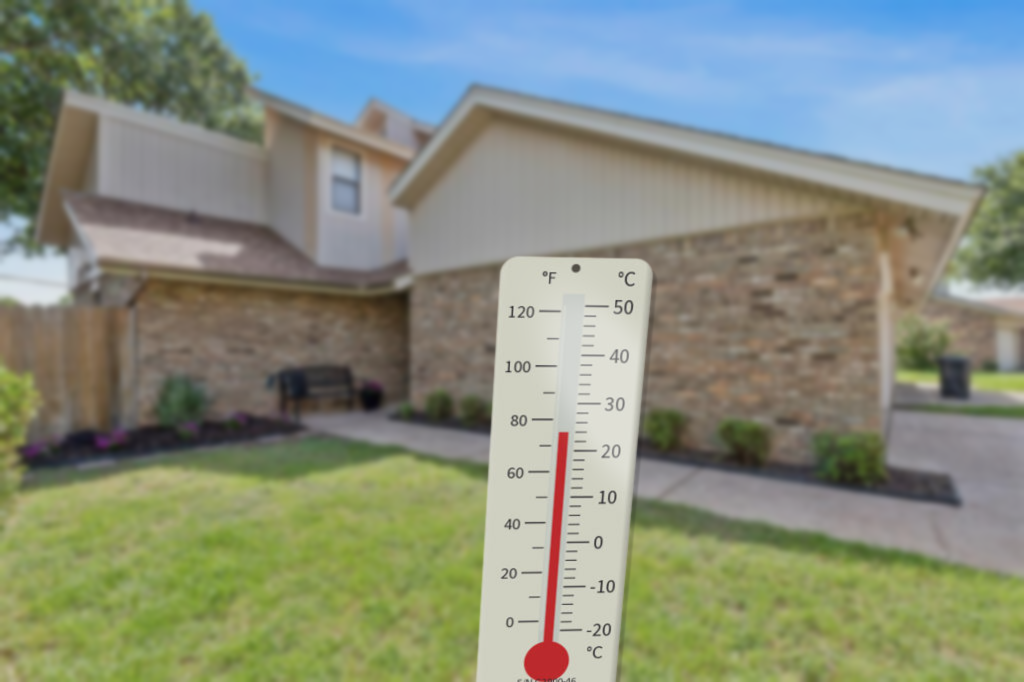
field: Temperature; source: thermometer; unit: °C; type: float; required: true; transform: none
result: 24 °C
